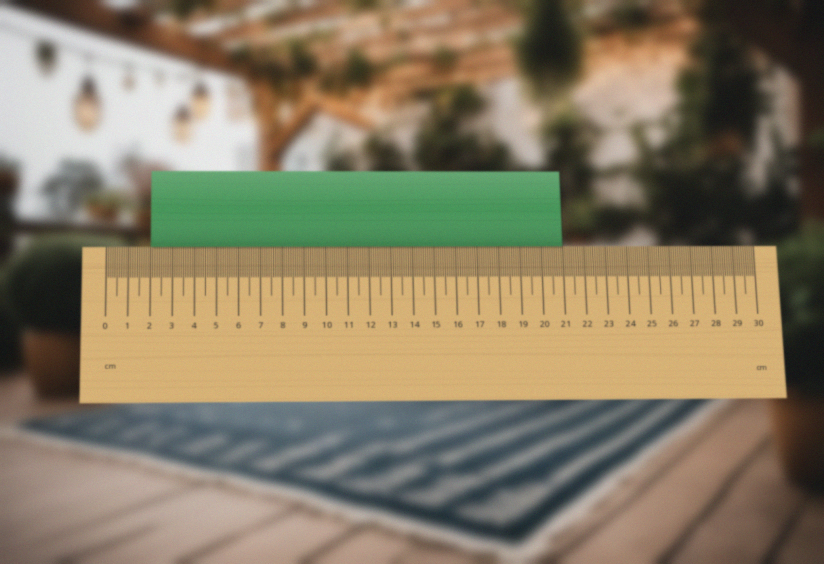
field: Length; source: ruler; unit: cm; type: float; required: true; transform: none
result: 19 cm
